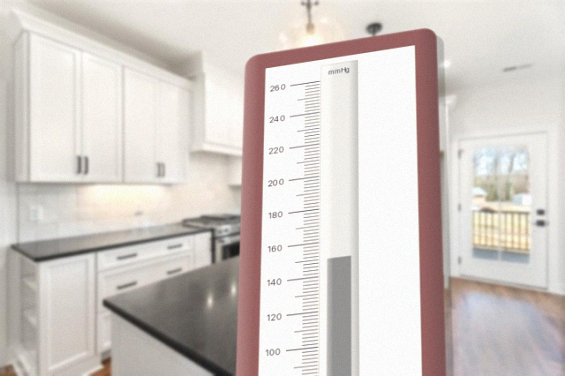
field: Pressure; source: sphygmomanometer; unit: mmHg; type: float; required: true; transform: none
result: 150 mmHg
